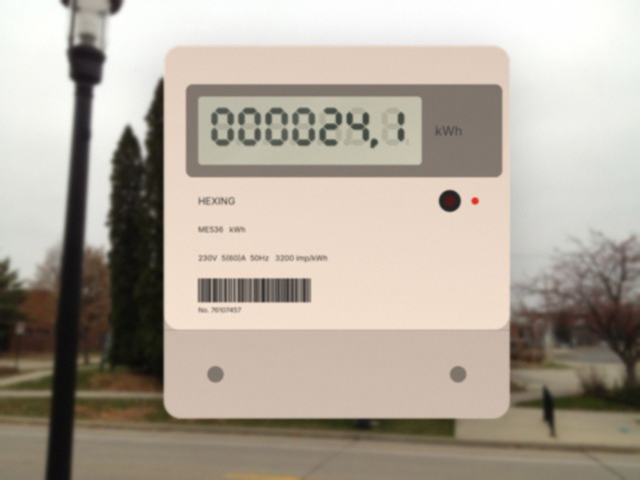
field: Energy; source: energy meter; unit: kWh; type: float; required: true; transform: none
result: 24.1 kWh
